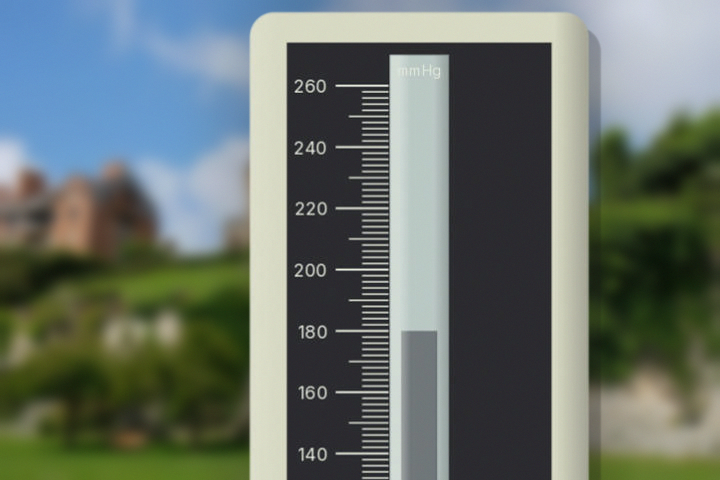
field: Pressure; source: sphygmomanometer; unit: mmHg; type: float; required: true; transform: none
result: 180 mmHg
